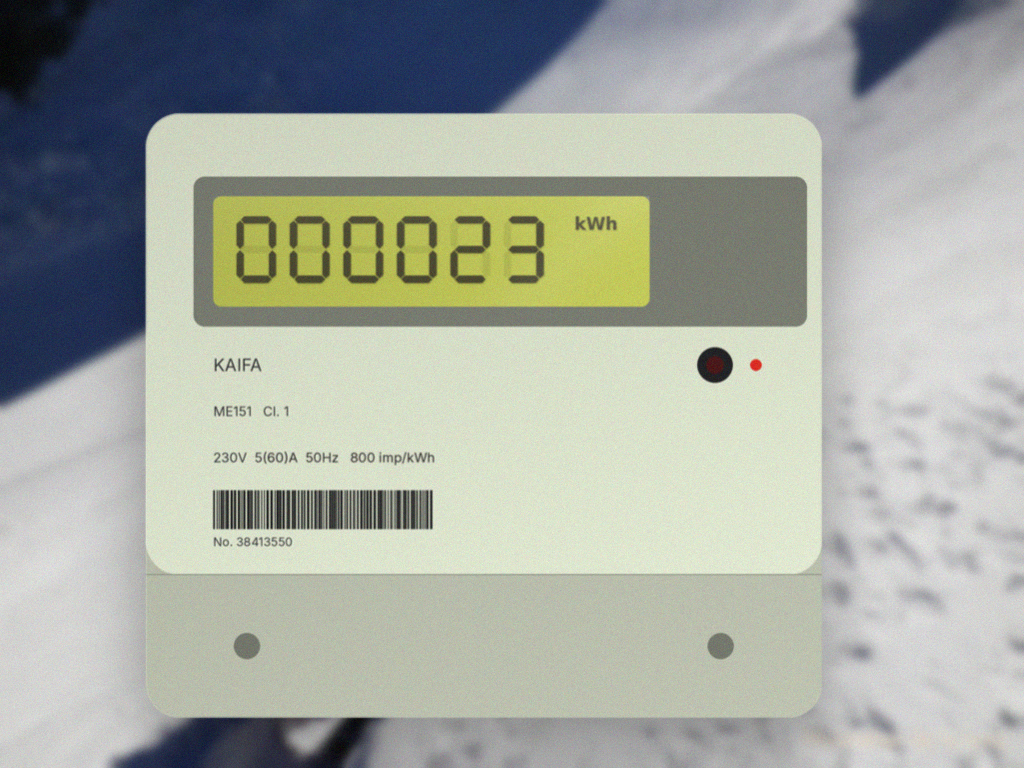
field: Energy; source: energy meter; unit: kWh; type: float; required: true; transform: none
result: 23 kWh
